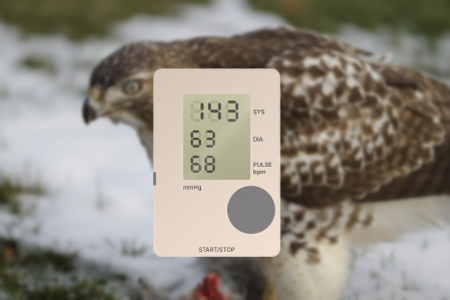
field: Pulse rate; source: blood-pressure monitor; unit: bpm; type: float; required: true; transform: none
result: 68 bpm
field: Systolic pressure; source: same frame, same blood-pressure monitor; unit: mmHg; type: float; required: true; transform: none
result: 143 mmHg
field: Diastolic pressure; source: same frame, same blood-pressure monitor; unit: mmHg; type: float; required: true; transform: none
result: 63 mmHg
